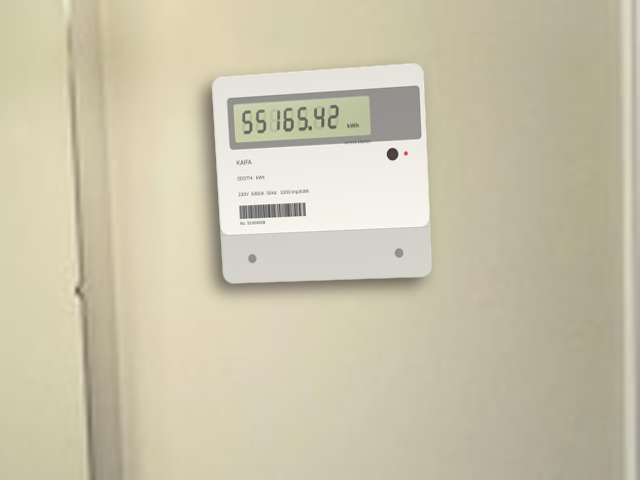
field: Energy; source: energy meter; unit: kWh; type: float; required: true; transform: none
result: 55165.42 kWh
